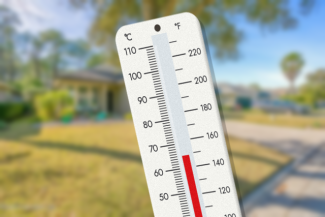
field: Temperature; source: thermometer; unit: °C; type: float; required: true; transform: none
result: 65 °C
